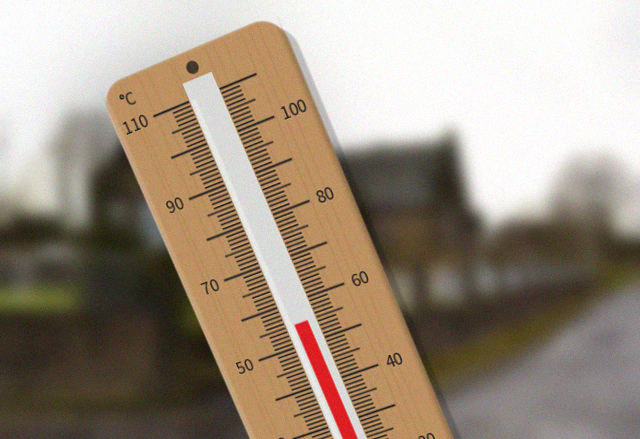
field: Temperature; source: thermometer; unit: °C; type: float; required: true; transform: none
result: 55 °C
